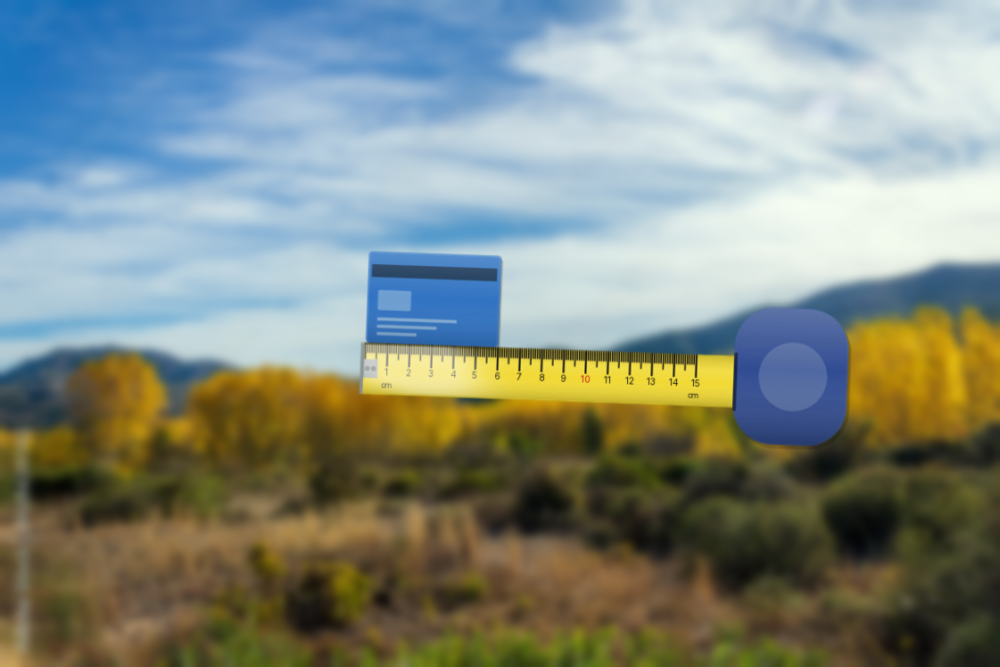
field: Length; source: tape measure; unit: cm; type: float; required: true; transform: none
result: 6 cm
